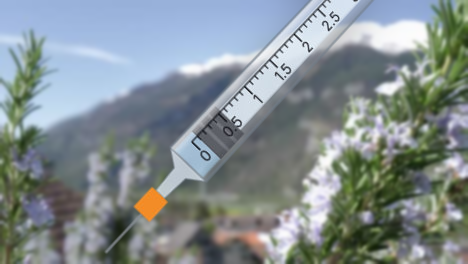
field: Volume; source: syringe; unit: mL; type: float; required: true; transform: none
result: 0.1 mL
